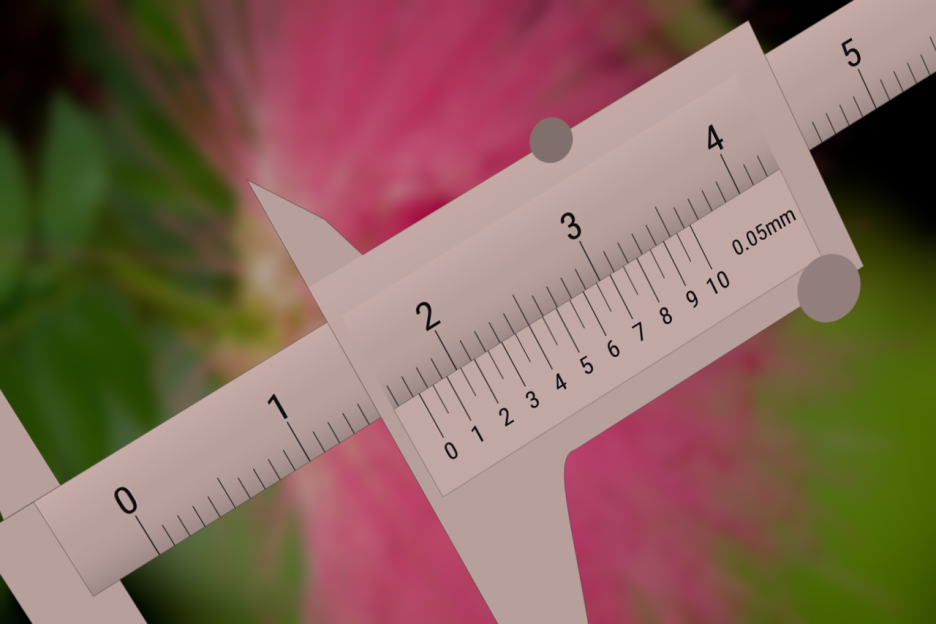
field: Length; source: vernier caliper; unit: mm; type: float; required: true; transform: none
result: 17.4 mm
